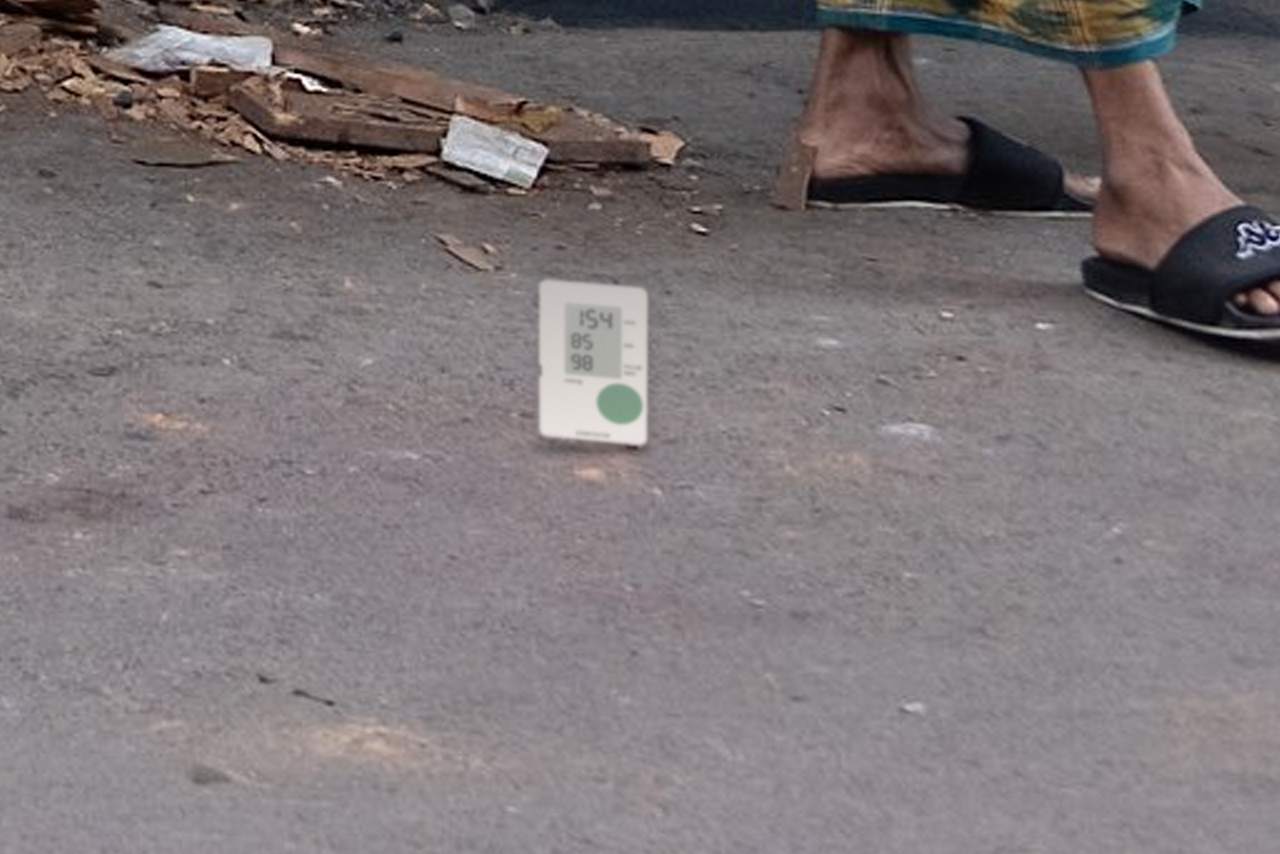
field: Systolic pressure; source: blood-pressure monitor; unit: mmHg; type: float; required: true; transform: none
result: 154 mmHg
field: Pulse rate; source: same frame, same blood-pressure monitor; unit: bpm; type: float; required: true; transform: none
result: 98 bpm
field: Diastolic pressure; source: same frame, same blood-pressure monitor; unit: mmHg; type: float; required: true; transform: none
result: 85 mmHg
